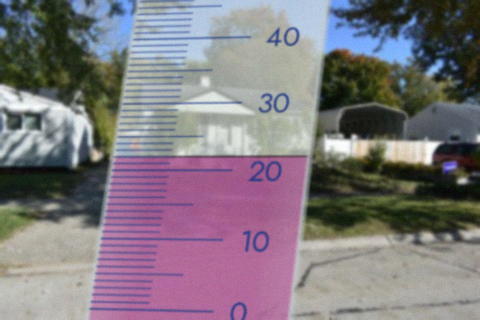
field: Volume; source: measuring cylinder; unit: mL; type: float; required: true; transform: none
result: 22 mL
